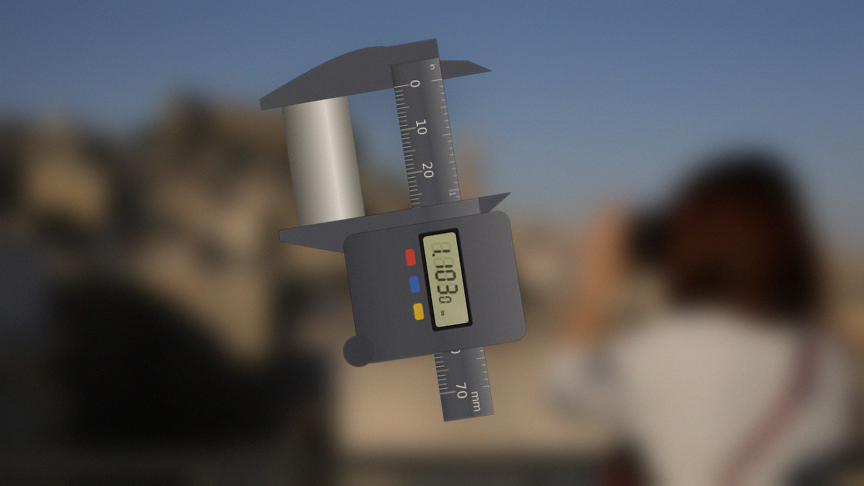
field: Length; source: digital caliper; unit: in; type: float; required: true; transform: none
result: 1.1030 in
